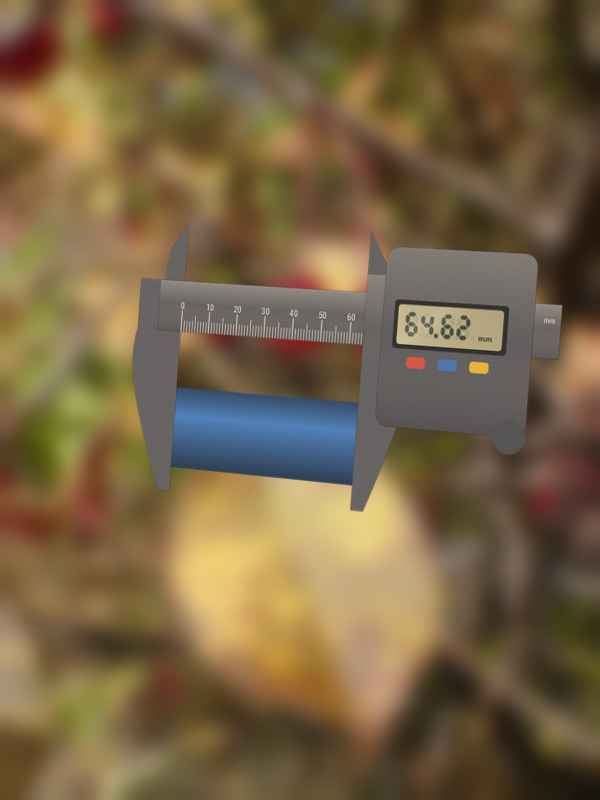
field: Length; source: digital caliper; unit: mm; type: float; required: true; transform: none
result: 64.62 mm
